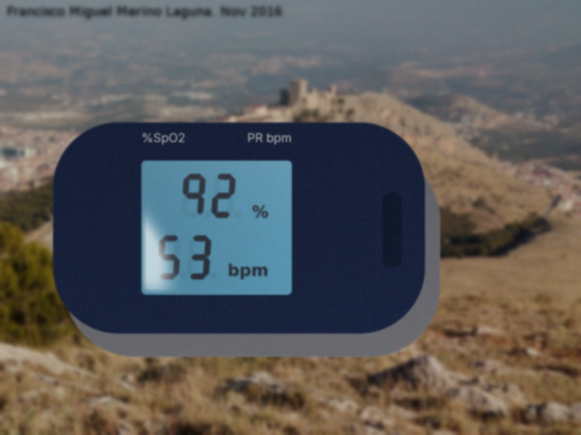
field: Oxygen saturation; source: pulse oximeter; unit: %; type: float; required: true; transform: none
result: 92 %
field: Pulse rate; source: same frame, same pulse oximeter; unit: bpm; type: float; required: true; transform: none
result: 53 bpm
